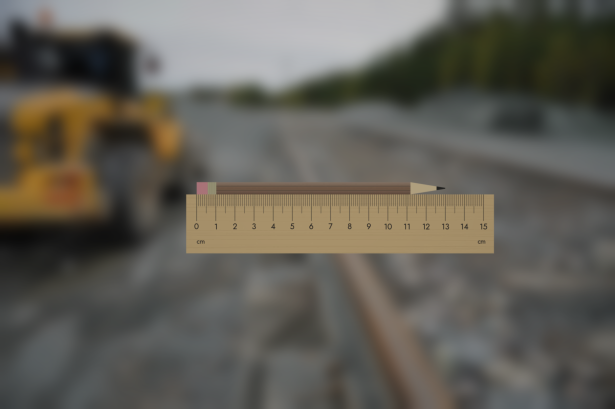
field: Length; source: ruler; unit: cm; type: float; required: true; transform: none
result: 13 cm
